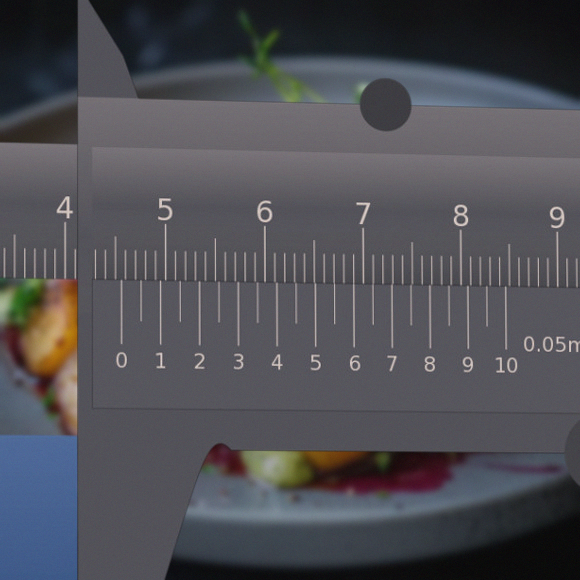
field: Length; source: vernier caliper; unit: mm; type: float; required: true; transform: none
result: 45.6 mm
